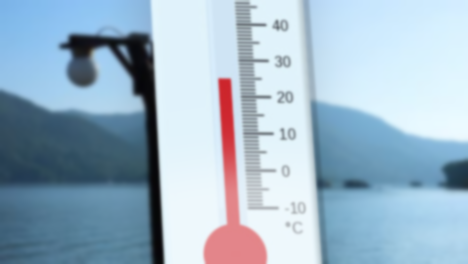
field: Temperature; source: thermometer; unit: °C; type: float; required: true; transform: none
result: 25 °C
